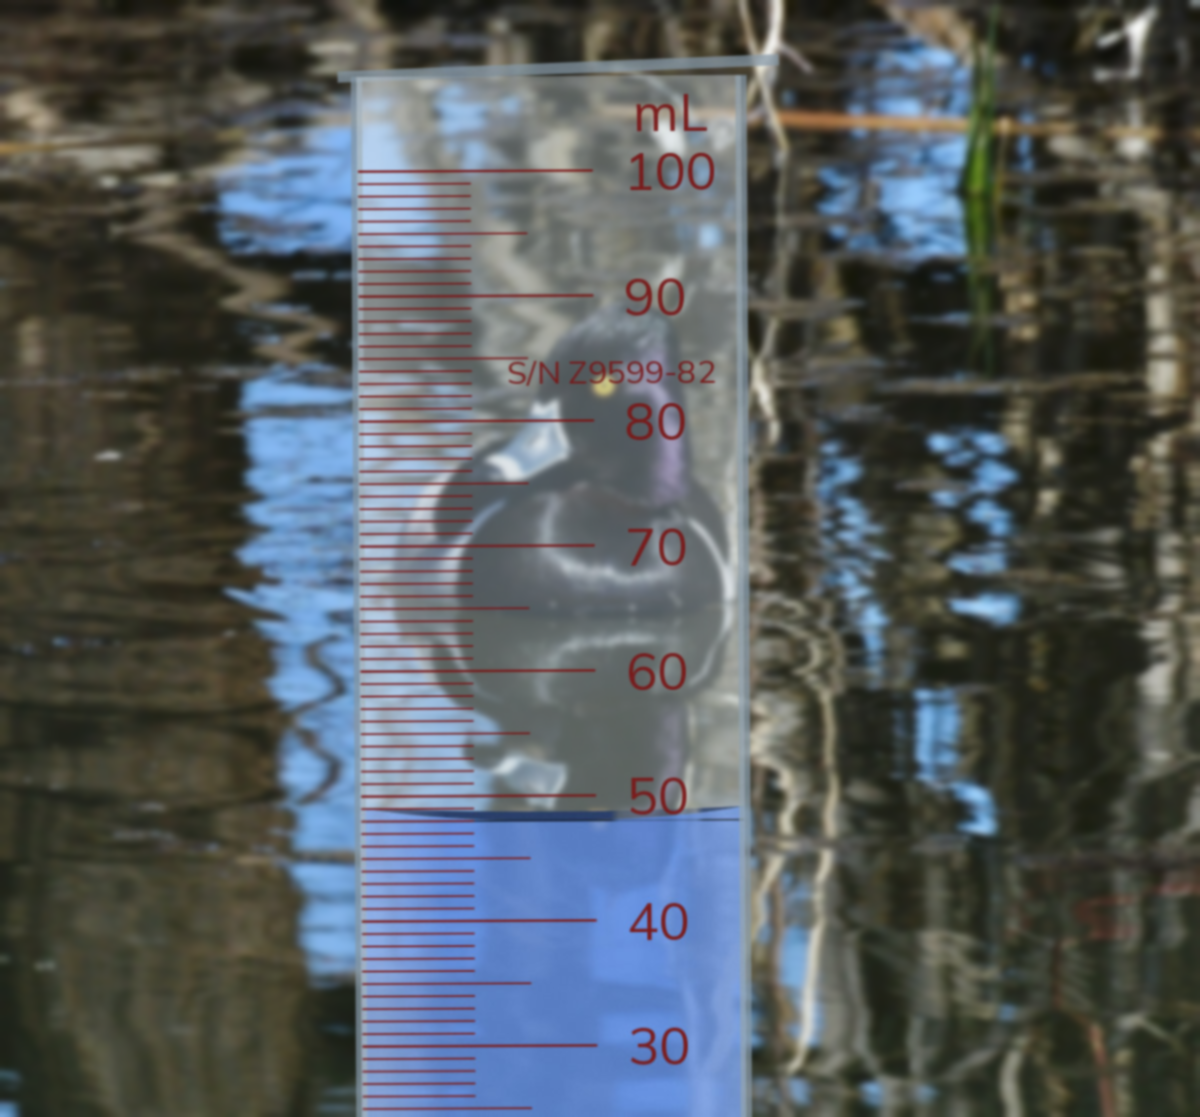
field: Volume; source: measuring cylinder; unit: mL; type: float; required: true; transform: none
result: 48 mL
